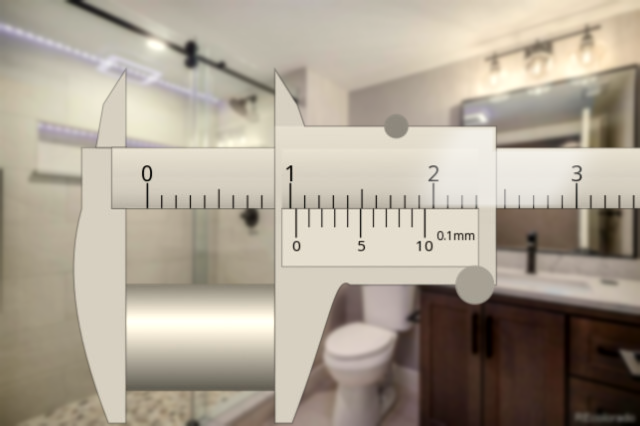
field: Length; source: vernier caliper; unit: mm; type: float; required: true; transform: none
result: 10.4 mm
